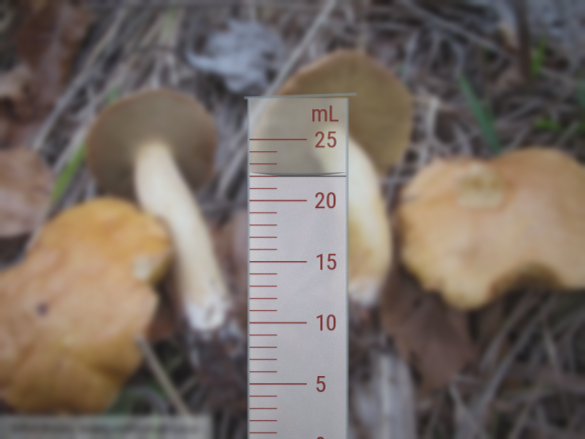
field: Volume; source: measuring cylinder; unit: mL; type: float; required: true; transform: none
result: 22 mL
